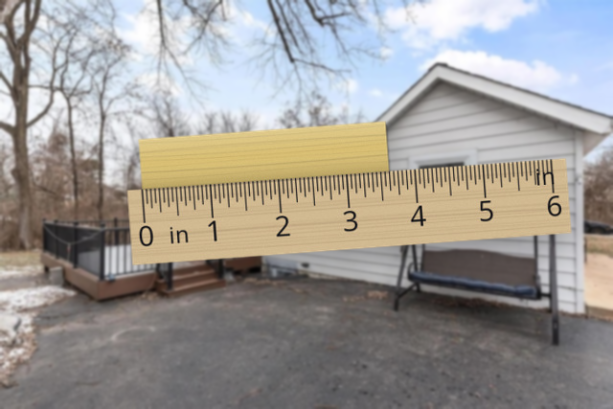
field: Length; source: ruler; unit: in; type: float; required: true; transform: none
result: 3.625 in
